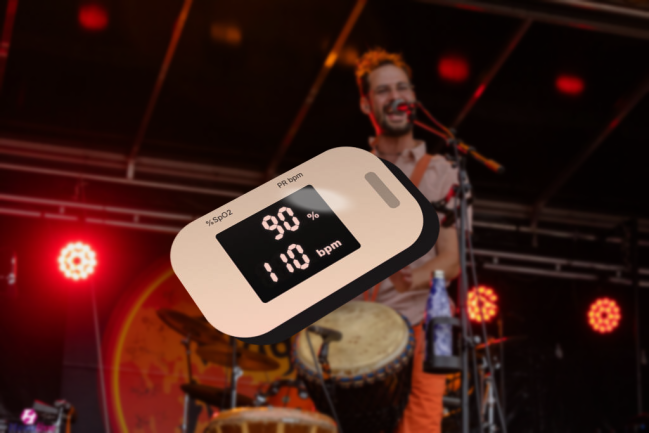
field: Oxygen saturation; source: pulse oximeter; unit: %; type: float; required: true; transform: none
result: 90 %
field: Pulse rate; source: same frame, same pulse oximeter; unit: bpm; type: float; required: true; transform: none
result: 110 bpm
